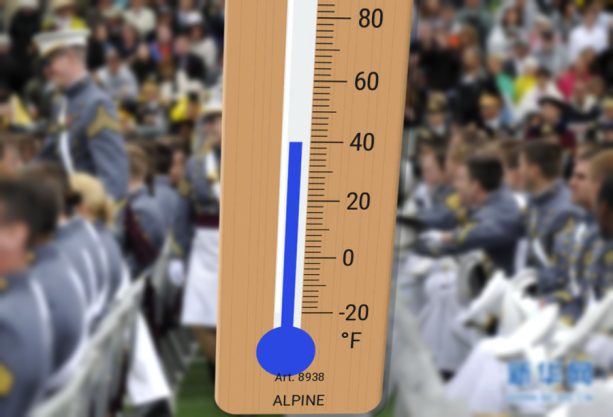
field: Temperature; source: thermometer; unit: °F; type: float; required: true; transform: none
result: 40 °F
